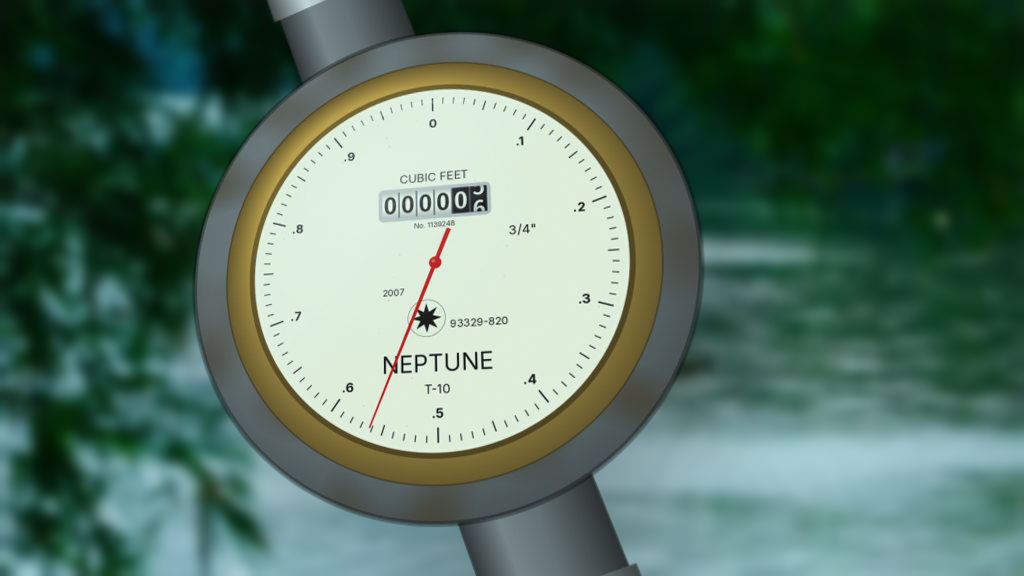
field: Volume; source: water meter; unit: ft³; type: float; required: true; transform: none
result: 5.56 ft³
